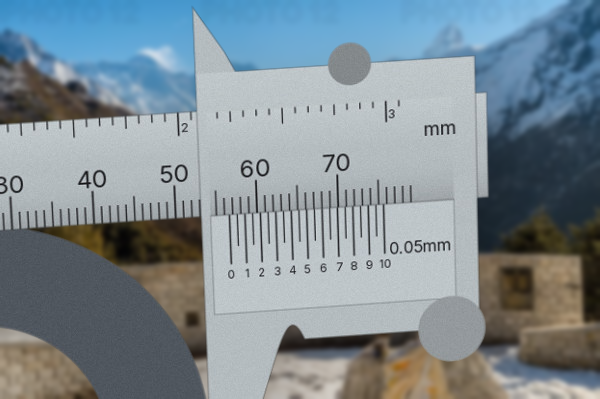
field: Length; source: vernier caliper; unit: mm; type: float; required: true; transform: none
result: 56.6 mm
